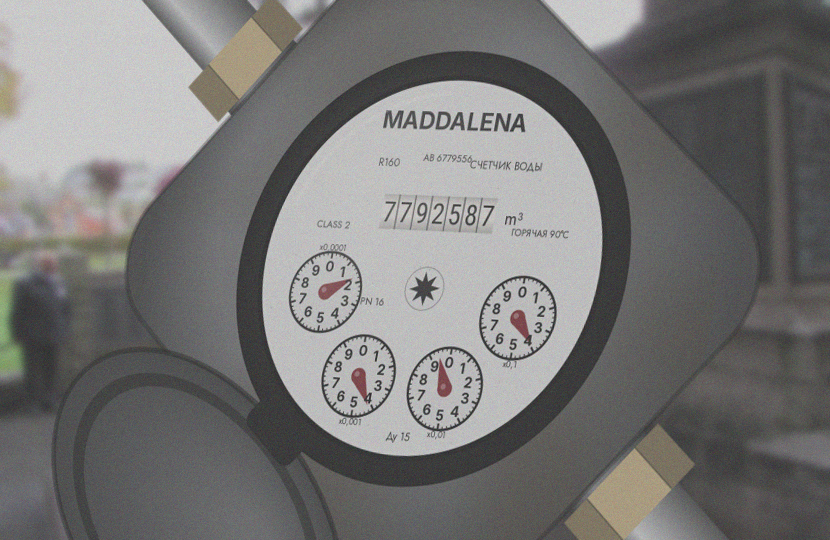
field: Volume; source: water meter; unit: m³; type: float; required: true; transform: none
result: 7792587.3941 m³
